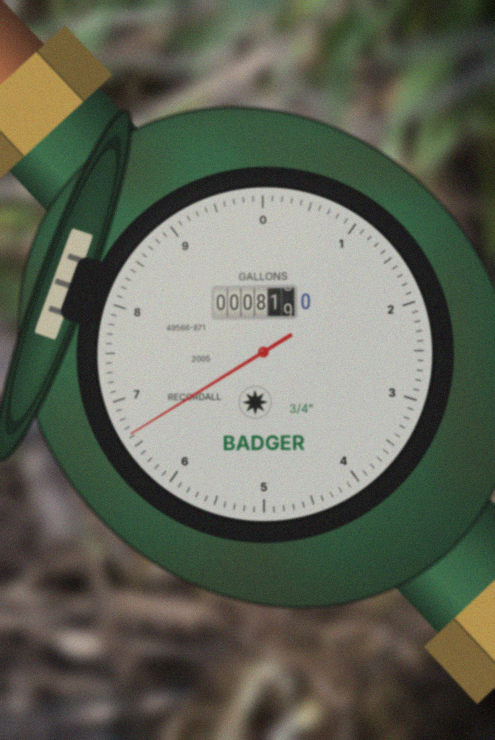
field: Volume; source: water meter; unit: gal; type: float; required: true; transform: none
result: 8186.6 gal
